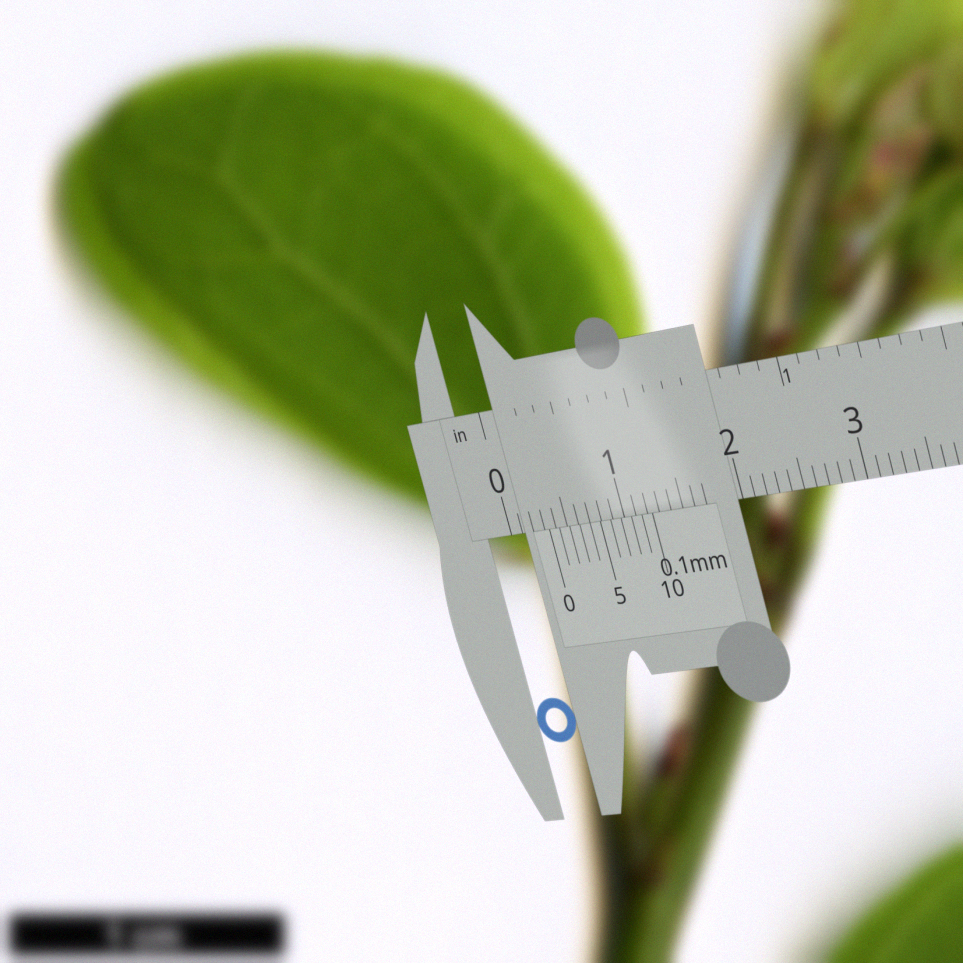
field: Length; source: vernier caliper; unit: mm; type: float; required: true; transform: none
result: 3.4 mm
